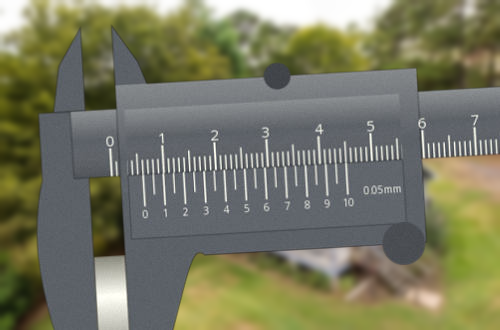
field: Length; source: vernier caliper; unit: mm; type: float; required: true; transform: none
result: 6.0 mm
